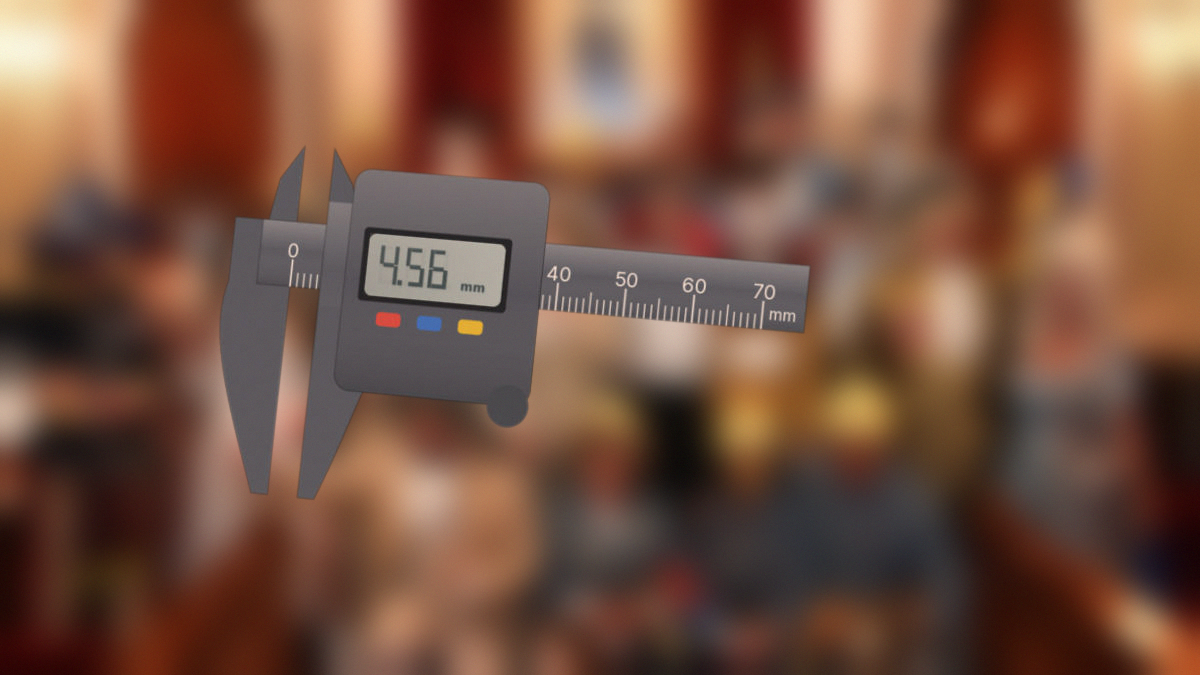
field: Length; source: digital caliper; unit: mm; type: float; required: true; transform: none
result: 4.56 mm
